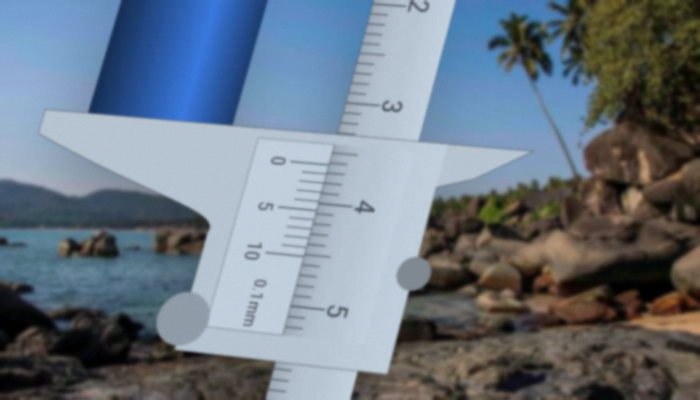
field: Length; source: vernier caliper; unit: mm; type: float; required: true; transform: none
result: 36.2 mm
